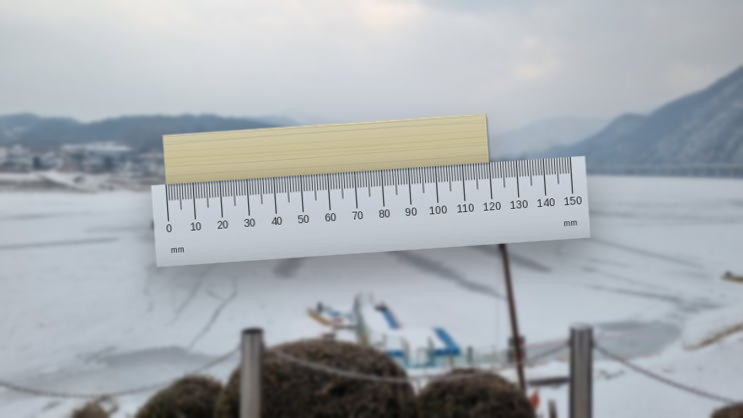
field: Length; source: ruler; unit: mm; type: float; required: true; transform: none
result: 120 mm
